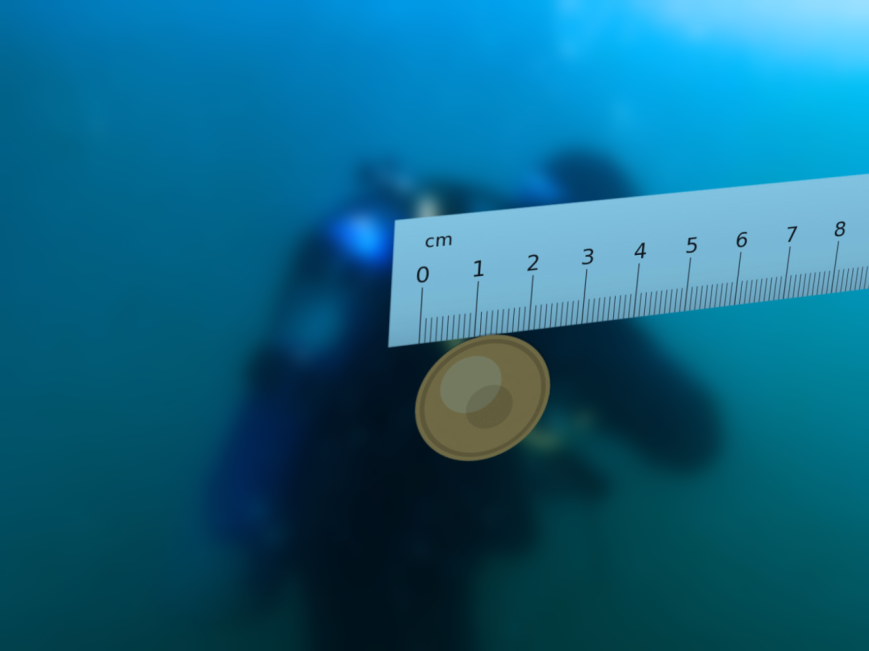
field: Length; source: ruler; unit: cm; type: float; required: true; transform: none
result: 2.5 cm
